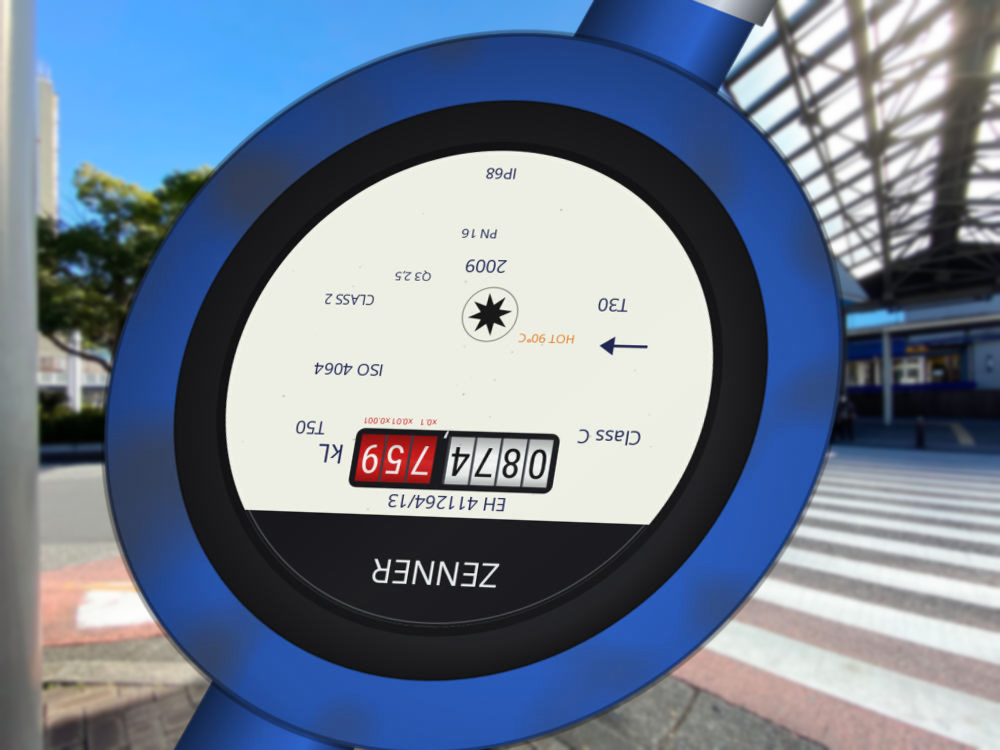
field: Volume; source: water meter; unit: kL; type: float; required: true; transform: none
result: 874.759 kL
